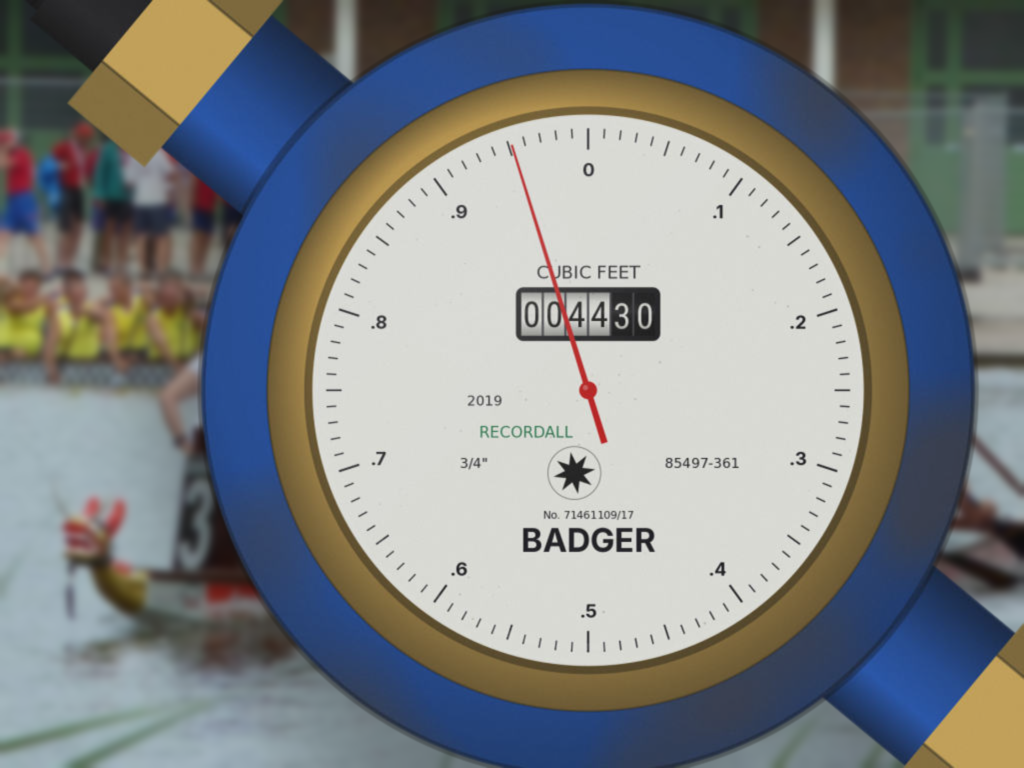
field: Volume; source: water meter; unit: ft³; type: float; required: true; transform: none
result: 4429.95 ft³
